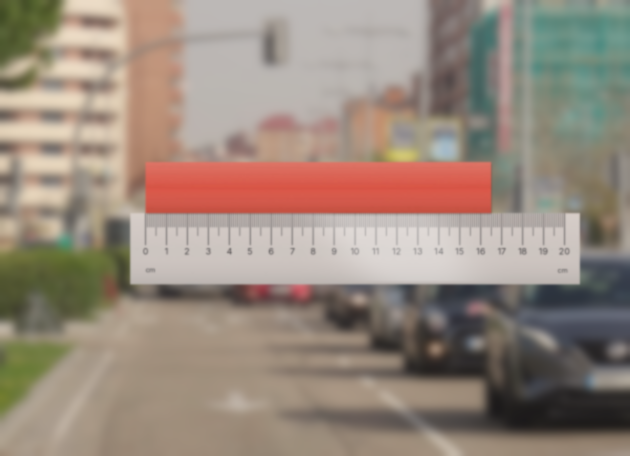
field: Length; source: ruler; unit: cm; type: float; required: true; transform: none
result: 16.5 cm
